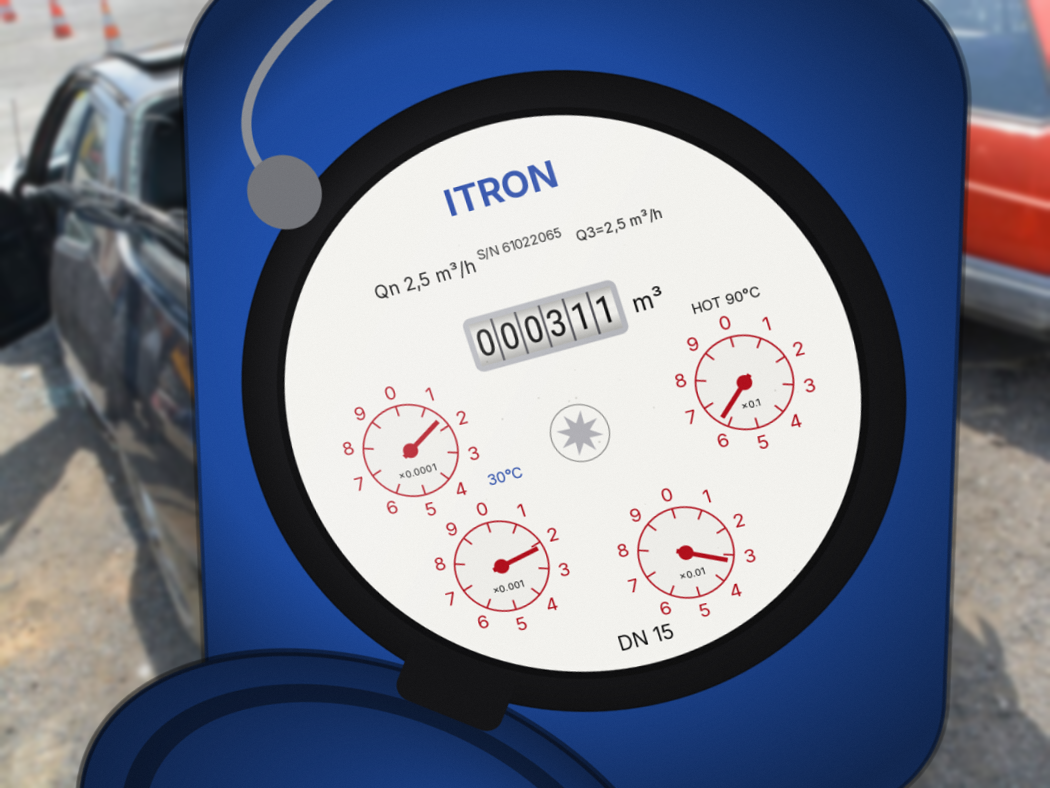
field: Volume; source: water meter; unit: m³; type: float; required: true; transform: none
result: 311.6321 m³
